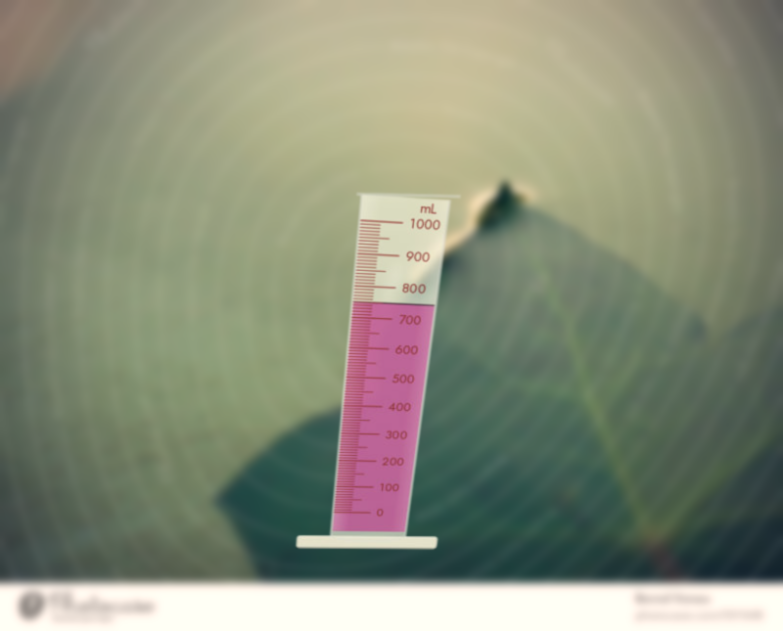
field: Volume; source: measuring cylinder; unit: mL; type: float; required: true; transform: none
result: 750 mL
